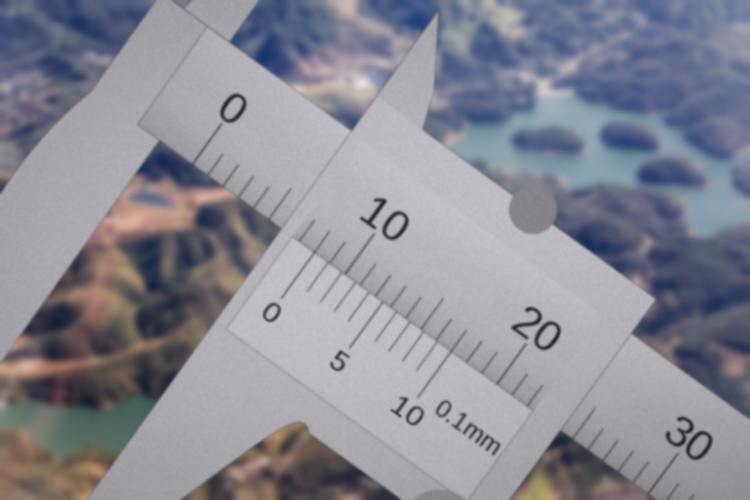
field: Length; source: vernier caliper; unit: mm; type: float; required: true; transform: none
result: 8.0 mm
